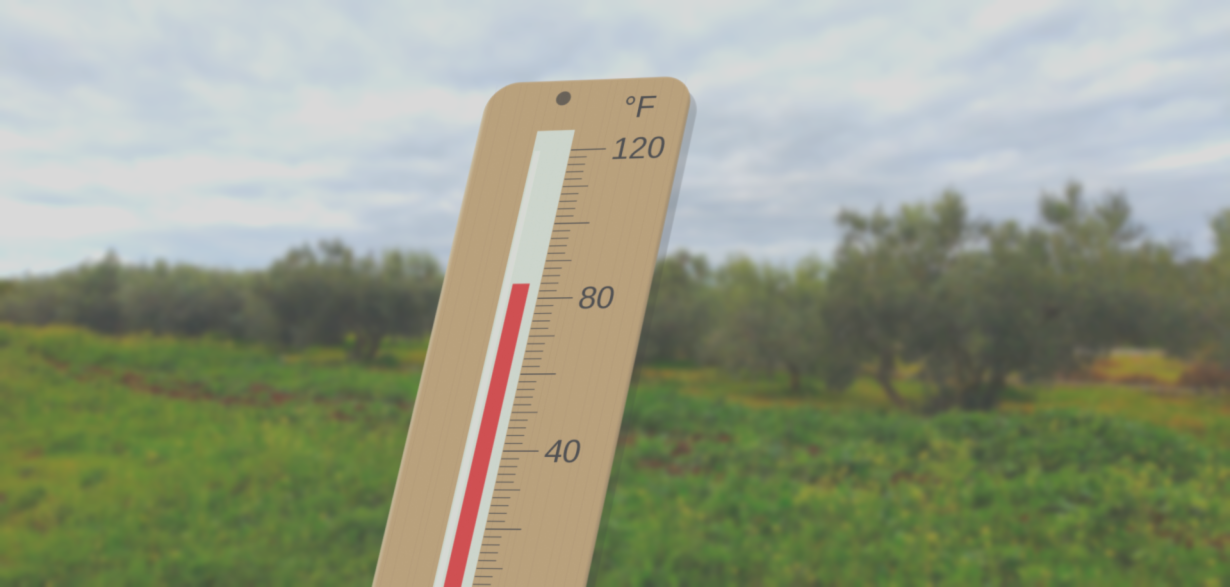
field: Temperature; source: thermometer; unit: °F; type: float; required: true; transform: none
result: 84 °F
